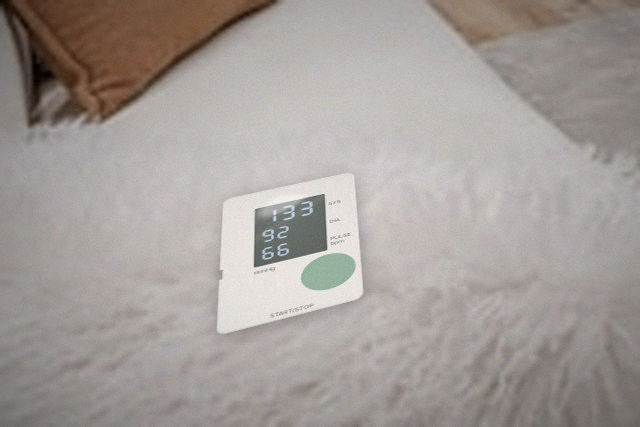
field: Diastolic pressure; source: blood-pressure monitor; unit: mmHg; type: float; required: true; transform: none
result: 92 mmHg
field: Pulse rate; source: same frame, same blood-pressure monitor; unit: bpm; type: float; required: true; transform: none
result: 66 bpm
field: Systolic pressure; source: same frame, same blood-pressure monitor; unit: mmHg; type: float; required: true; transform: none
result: 133 mmHg
